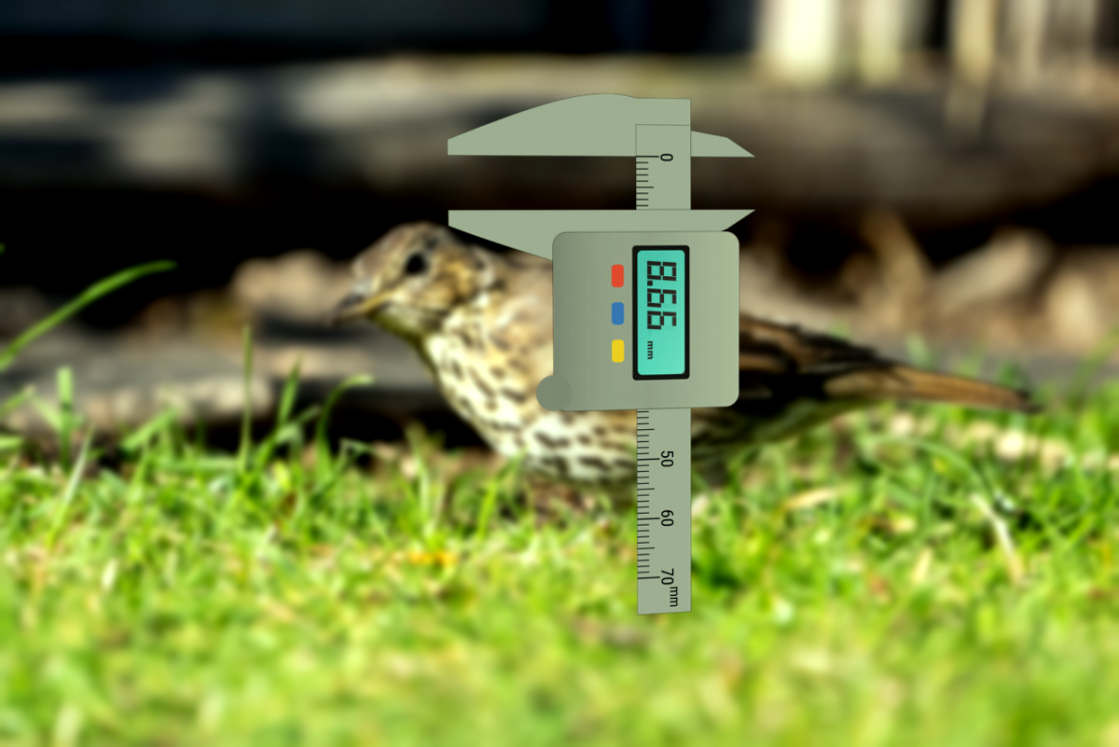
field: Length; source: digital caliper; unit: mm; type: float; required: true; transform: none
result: 8.66 mm
